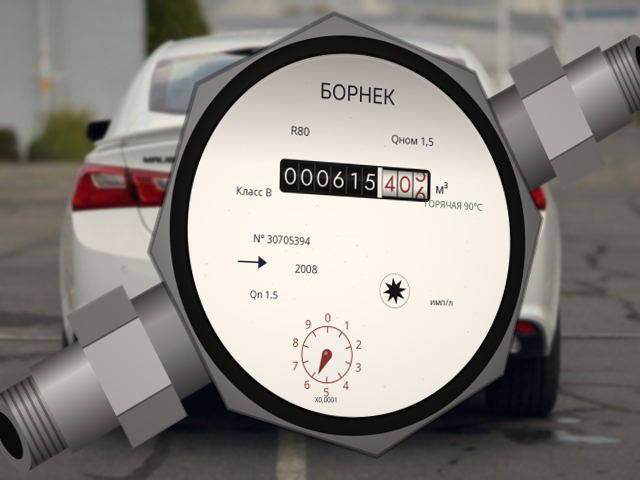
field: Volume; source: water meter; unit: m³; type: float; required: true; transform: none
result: 615.4055 m³
